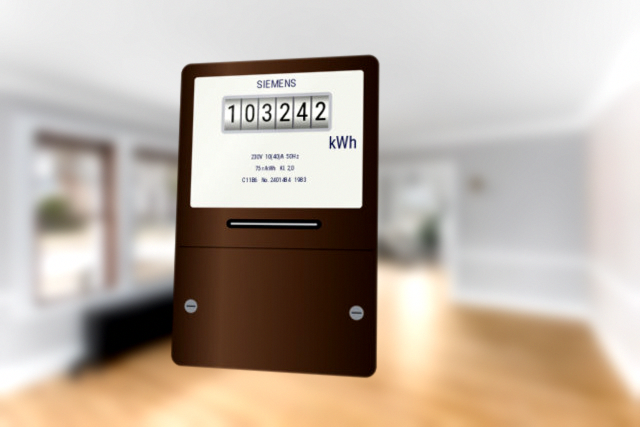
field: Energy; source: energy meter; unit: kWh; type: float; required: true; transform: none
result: 103242 kWh
